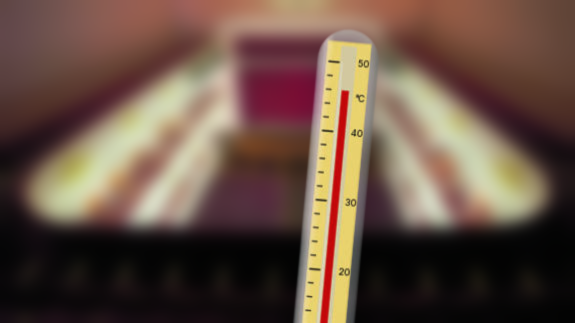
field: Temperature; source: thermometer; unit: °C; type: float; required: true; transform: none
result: 46 °C
